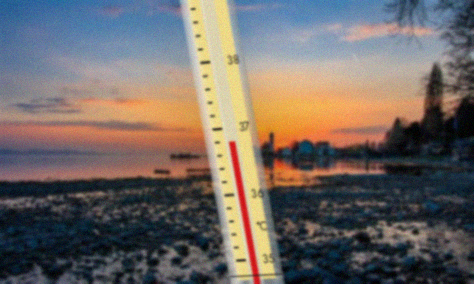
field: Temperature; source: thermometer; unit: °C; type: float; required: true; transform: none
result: 36.8 °C
